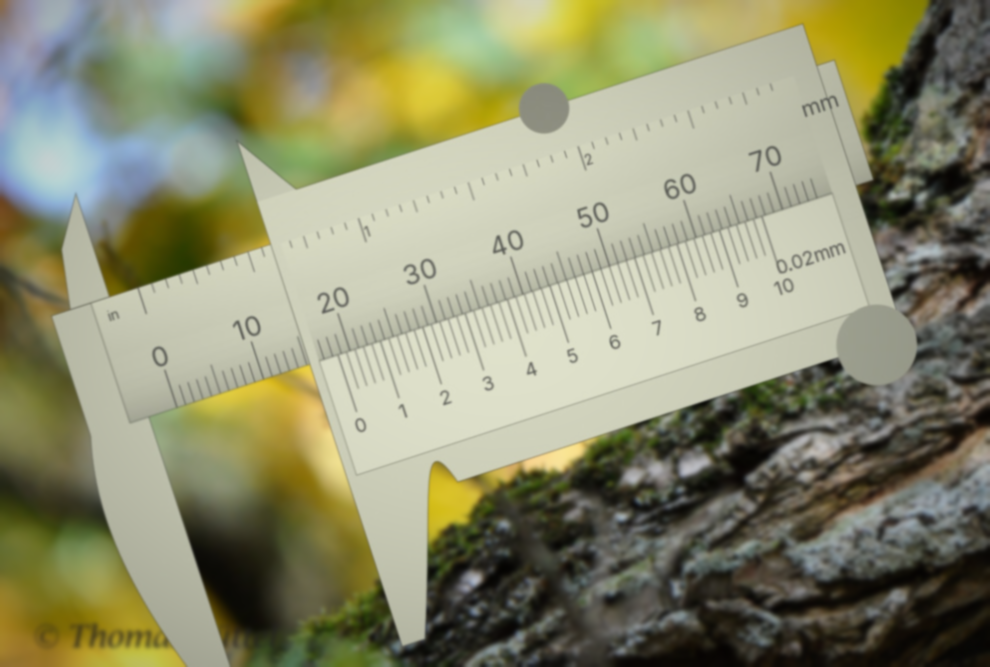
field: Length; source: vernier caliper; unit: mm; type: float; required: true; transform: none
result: 18.6 mm
